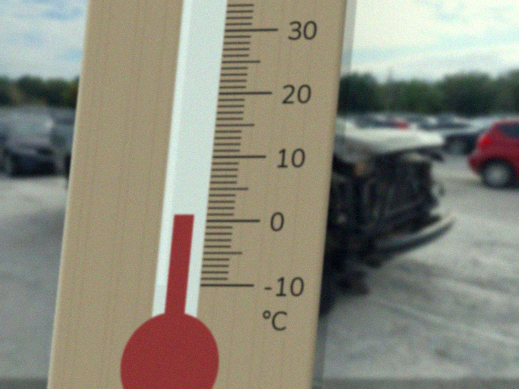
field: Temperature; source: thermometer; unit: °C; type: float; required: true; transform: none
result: 1 °C
